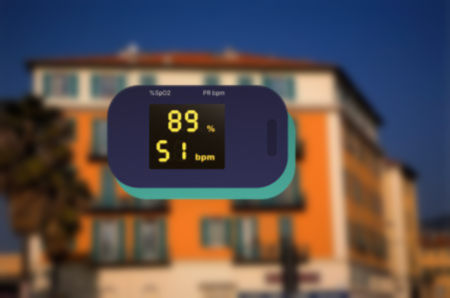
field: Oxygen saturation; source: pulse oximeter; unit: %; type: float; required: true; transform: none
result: 89 %
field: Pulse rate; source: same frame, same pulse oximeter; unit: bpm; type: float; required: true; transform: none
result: 51 bpm
